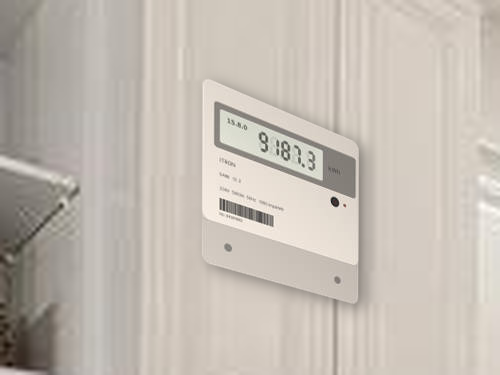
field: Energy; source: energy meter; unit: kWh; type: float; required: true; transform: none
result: 9187.3 kWh
